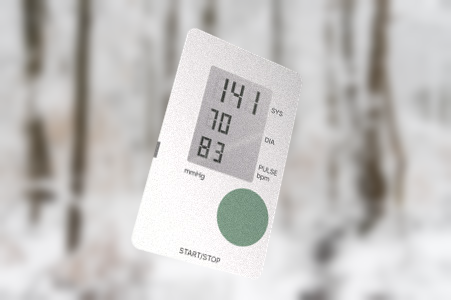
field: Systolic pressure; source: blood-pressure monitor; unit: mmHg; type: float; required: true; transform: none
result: 141 mmHg
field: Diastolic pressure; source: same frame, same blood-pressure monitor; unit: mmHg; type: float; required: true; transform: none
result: 70 mmHg
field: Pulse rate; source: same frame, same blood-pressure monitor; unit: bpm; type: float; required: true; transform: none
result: 83 bpm
